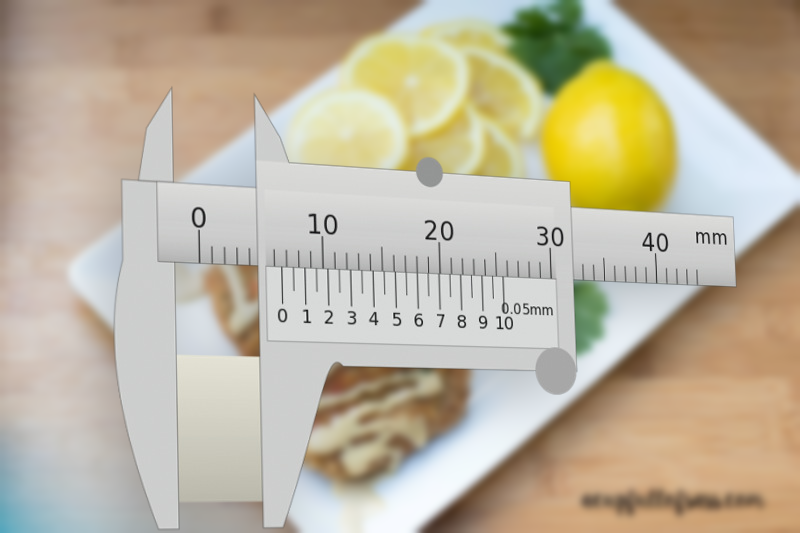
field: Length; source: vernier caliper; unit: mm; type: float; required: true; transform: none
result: 6.6 mm
